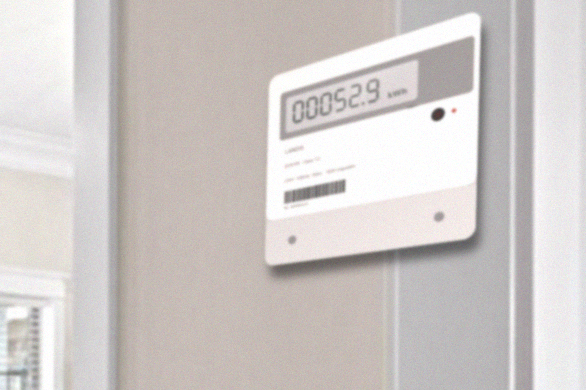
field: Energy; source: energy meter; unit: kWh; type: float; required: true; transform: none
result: 52.9 kWh
